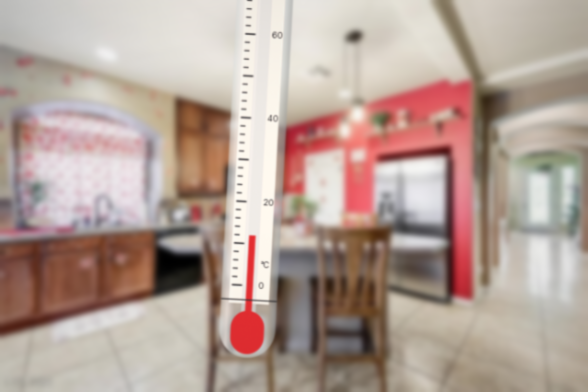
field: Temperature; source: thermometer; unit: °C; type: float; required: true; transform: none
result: 12 °C
